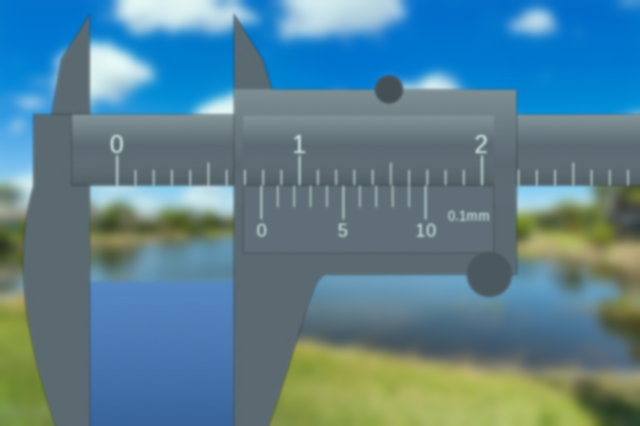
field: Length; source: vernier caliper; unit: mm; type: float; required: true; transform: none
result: 7.9 mm
